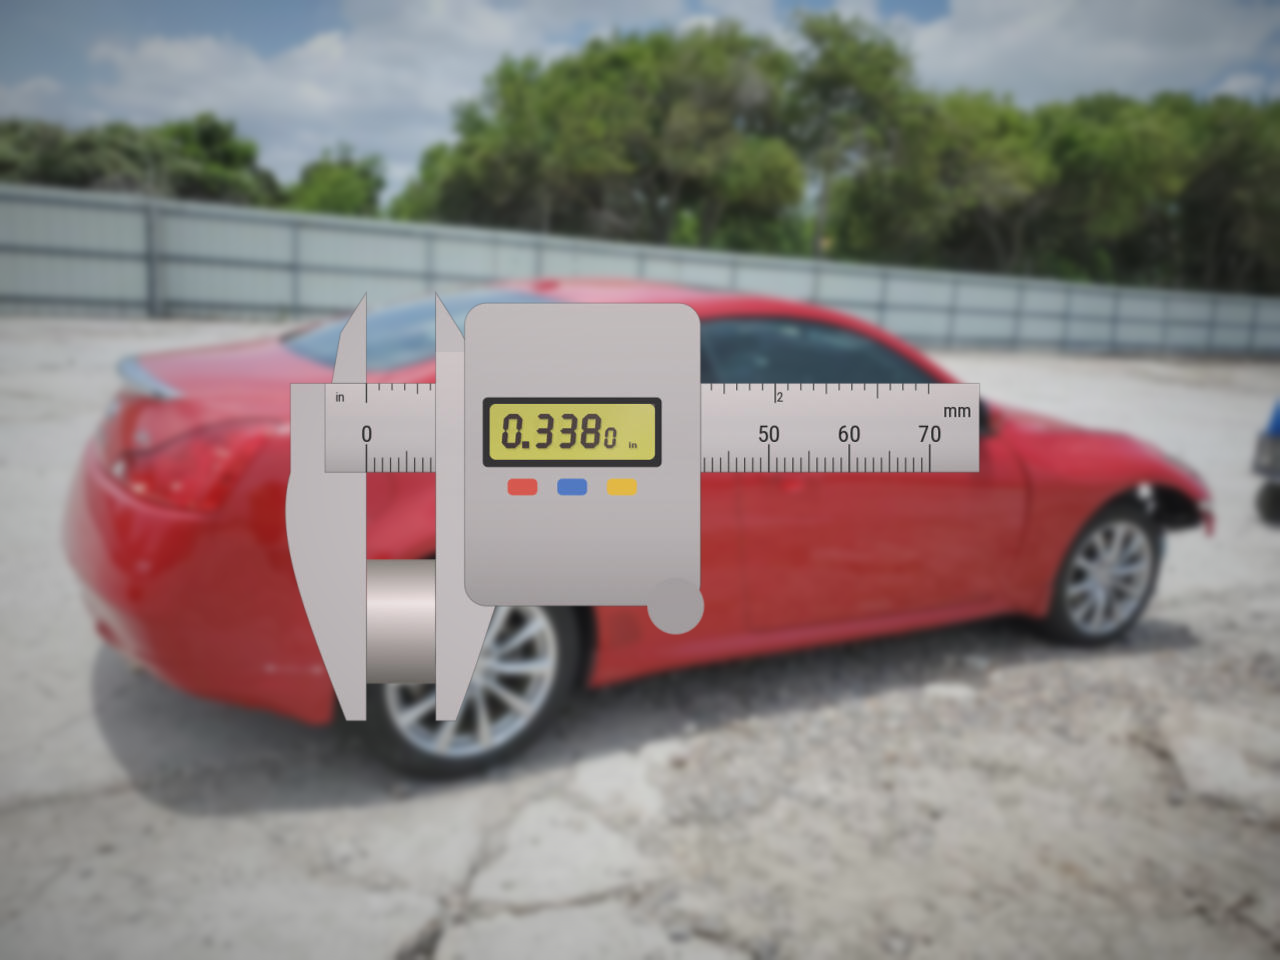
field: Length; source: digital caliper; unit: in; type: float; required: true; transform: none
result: 0.3380 in
